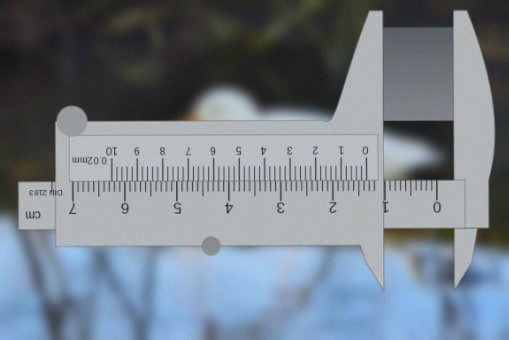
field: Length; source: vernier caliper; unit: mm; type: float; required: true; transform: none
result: 13.5 mm
